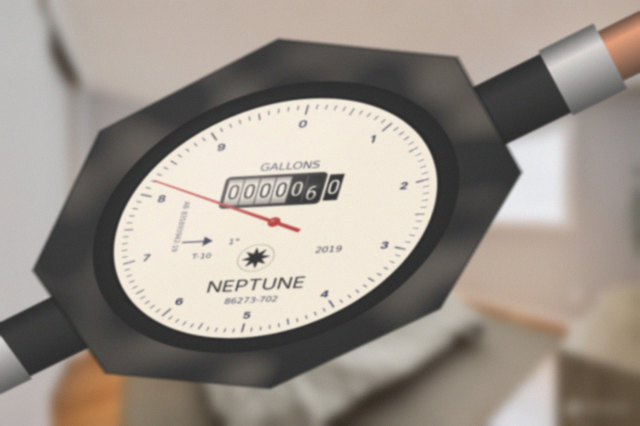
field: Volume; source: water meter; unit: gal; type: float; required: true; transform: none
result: 58.2 gal
